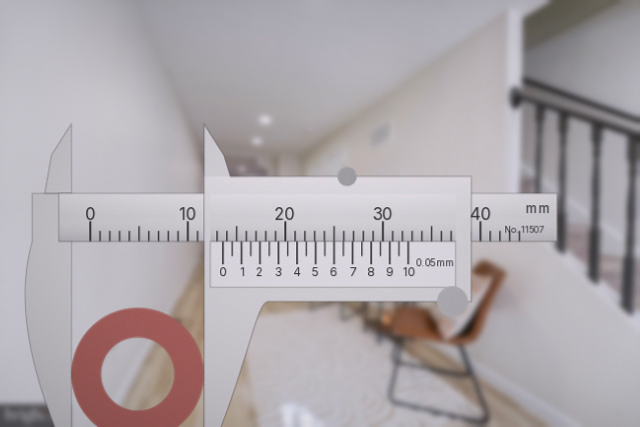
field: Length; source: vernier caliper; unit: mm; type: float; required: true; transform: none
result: 13.6 mm
